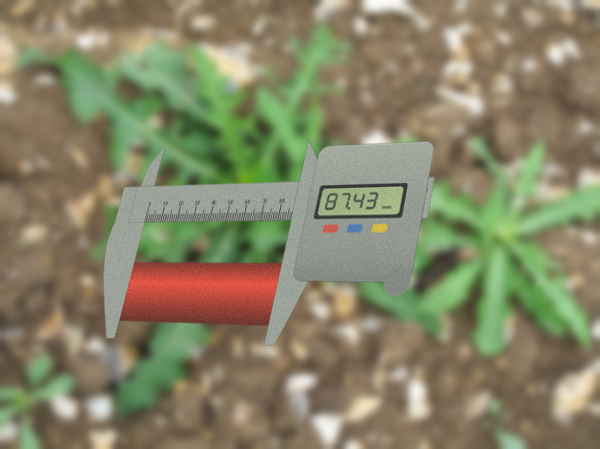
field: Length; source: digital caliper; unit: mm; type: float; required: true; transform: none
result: 87.43 mm
